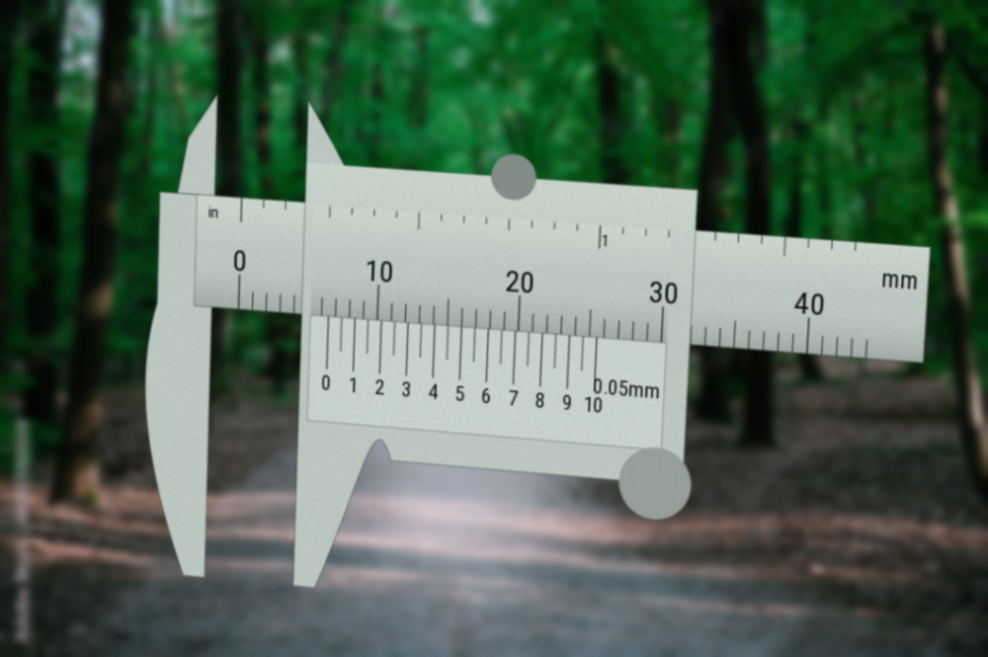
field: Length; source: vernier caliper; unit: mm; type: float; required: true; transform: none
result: 6.5 mm
